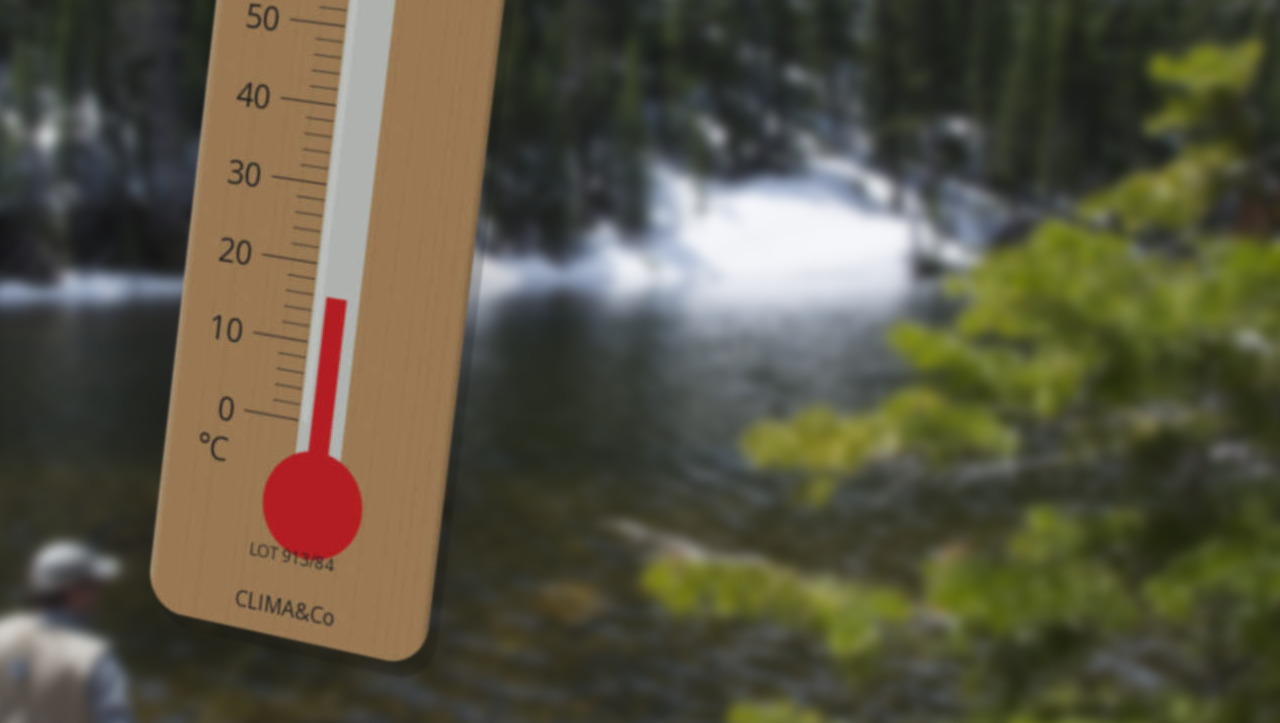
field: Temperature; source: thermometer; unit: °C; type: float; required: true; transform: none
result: 16 °C
